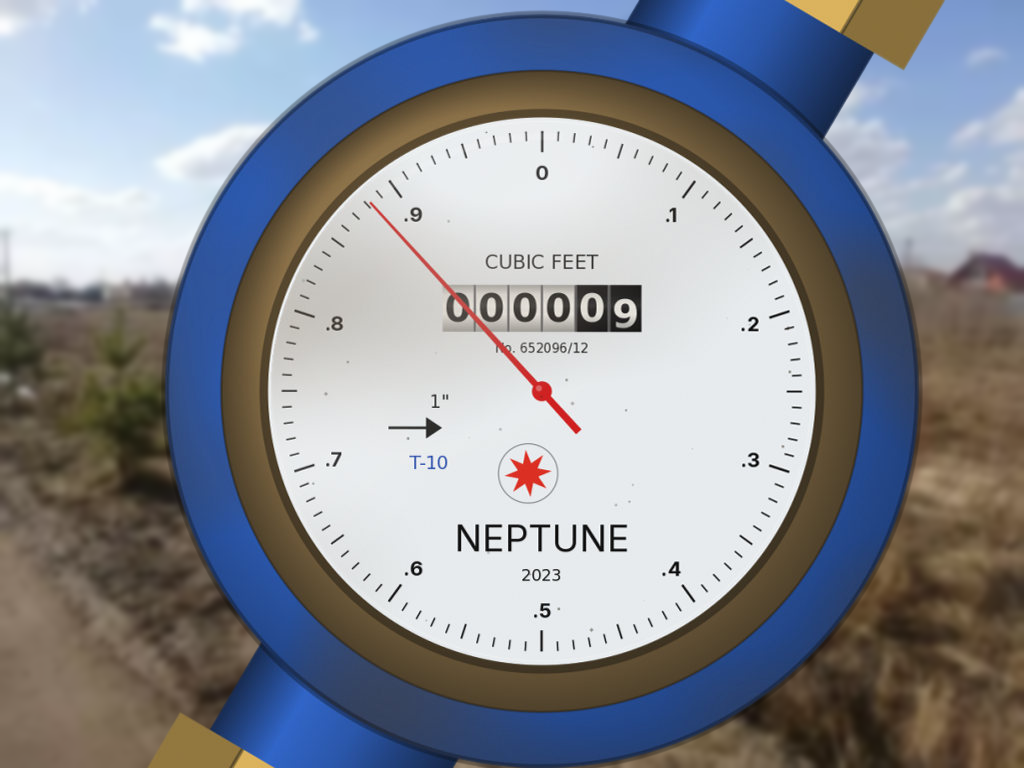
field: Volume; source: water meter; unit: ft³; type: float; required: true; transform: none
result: 8.88 ft³
